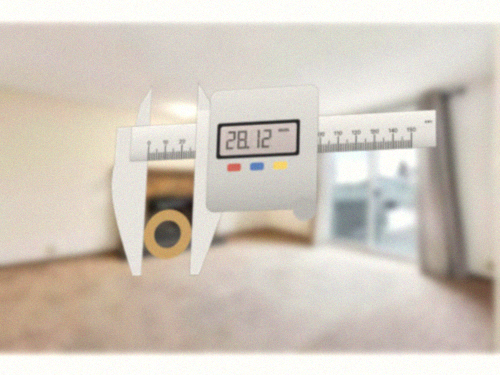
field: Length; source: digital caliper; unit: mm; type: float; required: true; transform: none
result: 28.12 mm
